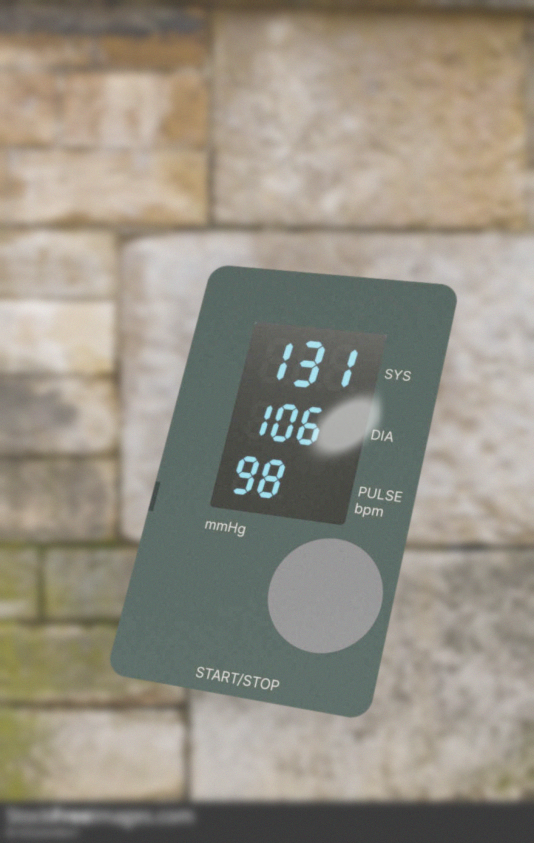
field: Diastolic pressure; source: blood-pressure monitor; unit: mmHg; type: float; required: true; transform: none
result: 106 mmHg
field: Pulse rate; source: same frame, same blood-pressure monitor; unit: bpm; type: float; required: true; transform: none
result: 98 bpm
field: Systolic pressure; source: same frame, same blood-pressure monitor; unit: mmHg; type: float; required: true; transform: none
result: 131 mmHg
